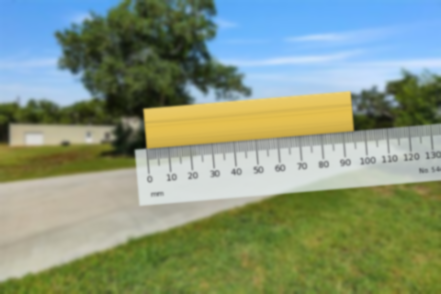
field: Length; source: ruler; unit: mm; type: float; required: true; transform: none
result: 95 mm
